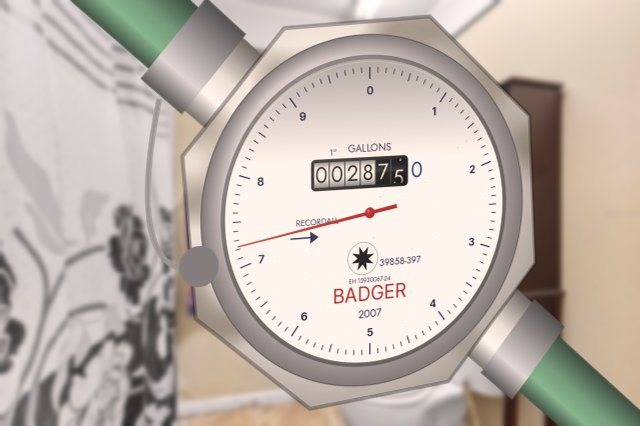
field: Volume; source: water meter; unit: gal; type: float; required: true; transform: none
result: 28747.2 gal
